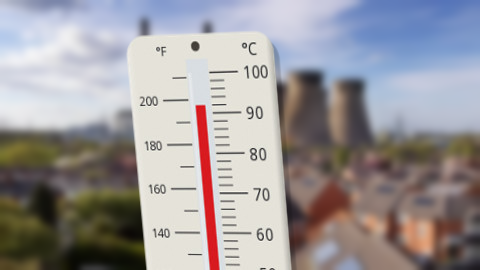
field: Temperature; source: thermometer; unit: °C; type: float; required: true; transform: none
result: 92 °C
